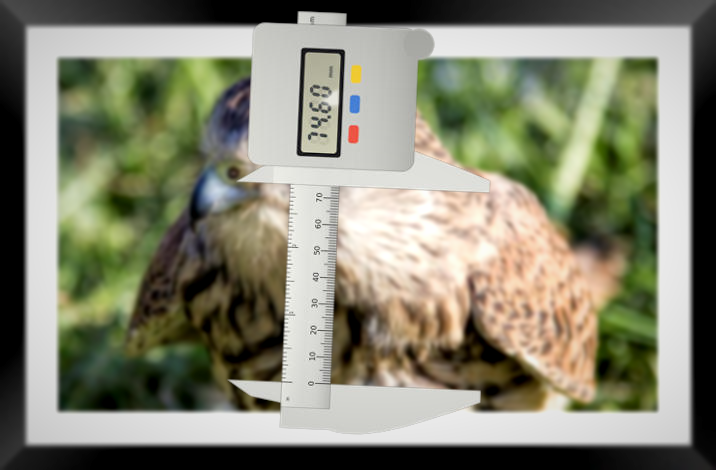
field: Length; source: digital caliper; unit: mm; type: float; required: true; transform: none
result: 74.60 mm
